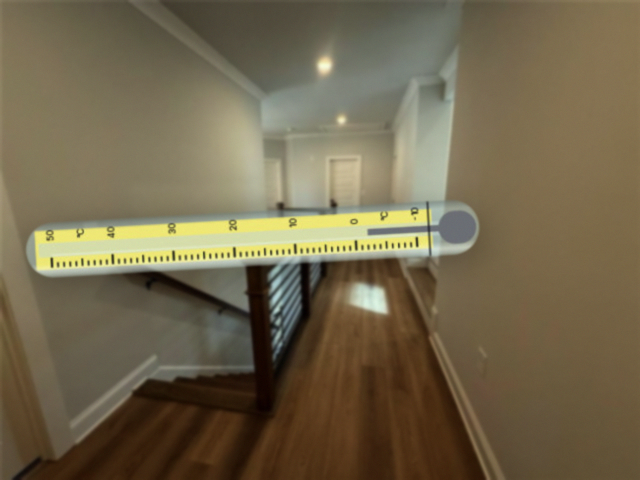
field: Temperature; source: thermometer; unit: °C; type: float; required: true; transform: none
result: -2 °C
